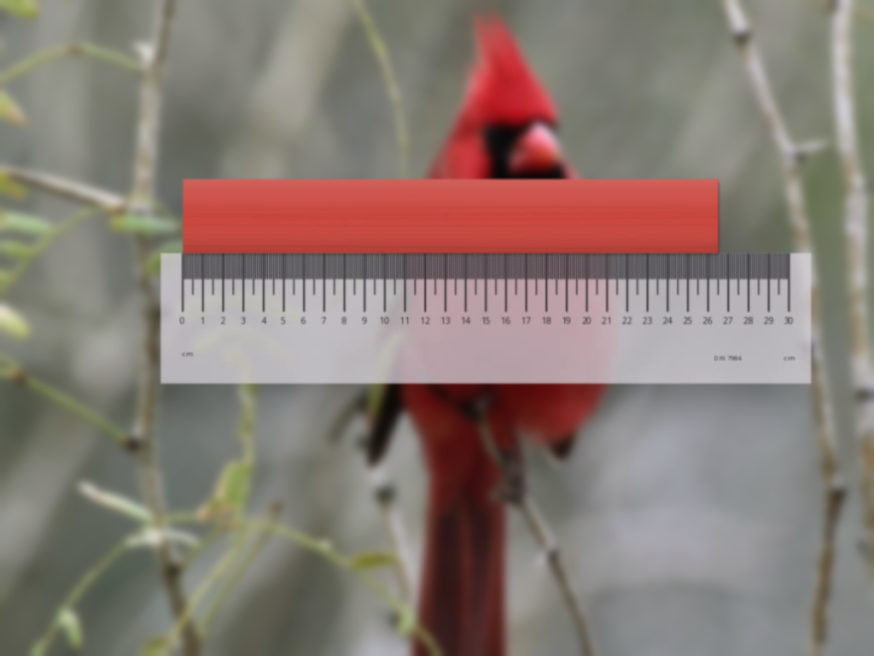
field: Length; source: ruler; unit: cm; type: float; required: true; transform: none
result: 26.5 cm
